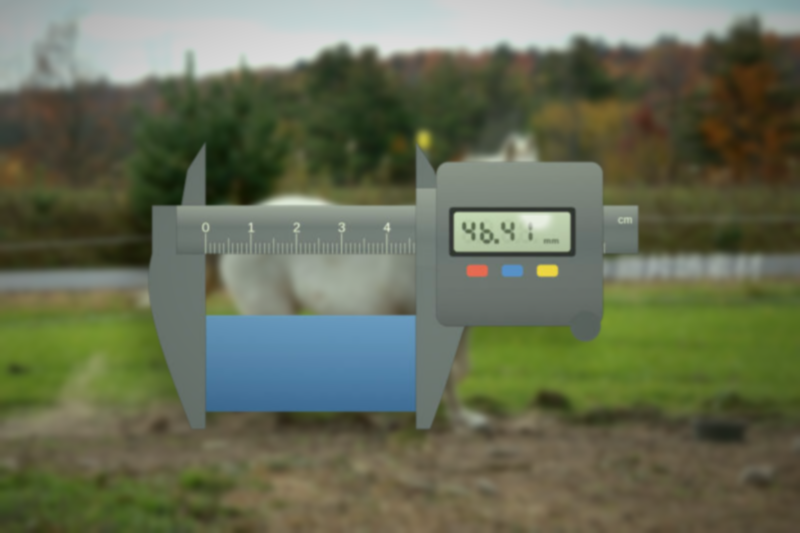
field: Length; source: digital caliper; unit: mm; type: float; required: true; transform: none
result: 46.41 mm
